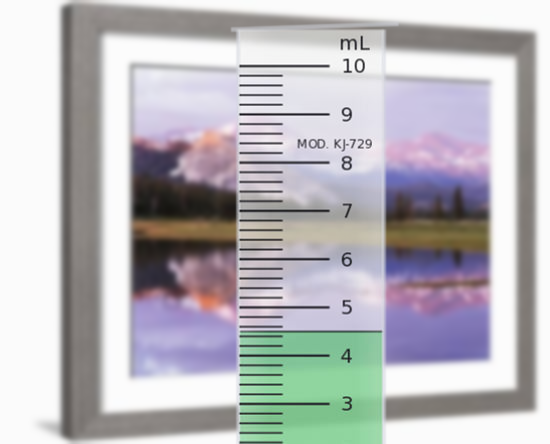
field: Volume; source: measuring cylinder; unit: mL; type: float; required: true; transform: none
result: 4.5 mL
